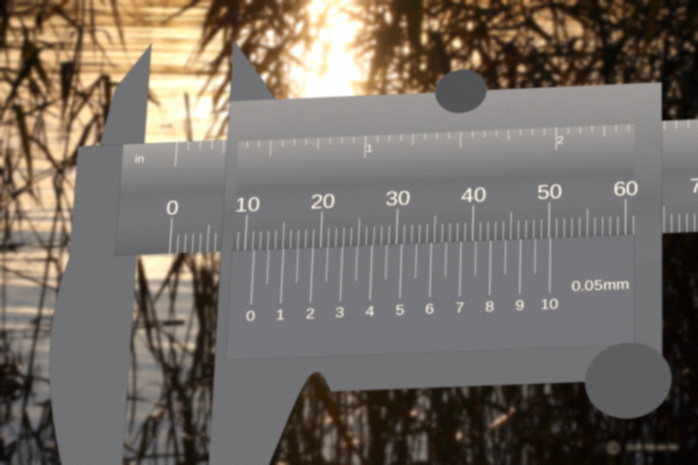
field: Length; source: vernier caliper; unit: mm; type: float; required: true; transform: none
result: 11.2 mm
